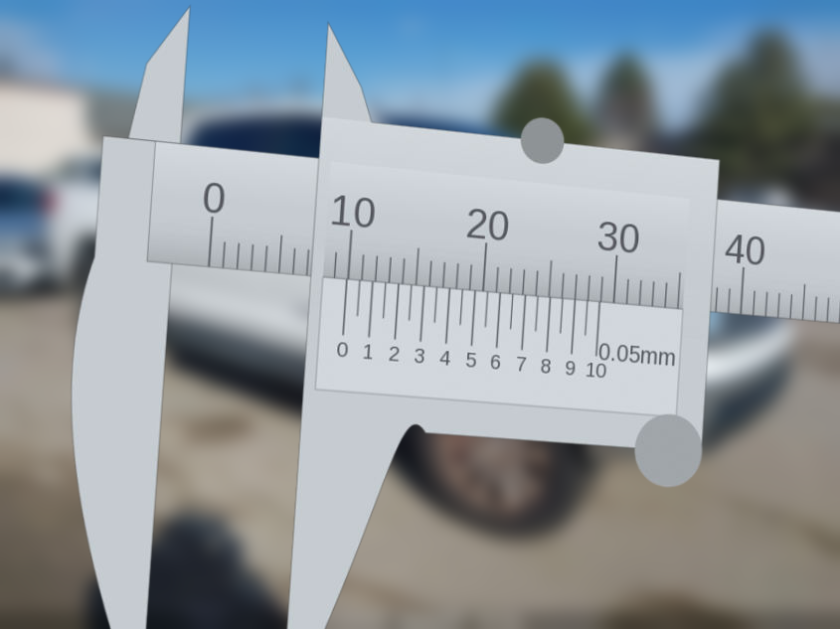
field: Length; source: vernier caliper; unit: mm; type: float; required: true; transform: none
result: 9.9 mm
